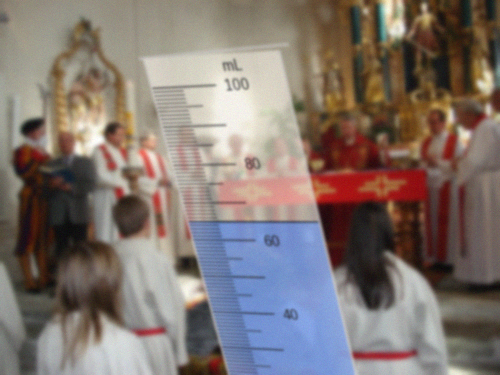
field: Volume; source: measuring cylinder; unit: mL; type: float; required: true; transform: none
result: 65 mL
